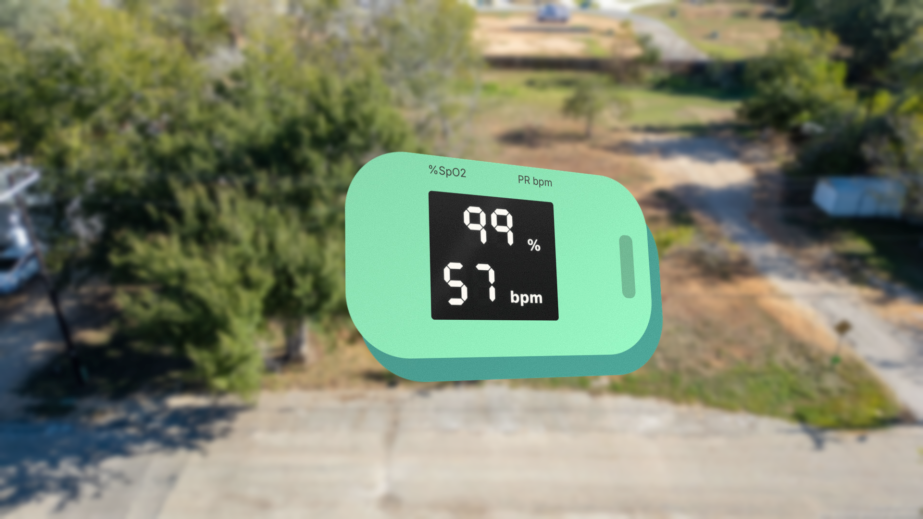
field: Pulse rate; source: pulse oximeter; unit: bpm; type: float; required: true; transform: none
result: 57 bpm
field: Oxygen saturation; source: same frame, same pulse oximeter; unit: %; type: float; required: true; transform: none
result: 99 %
